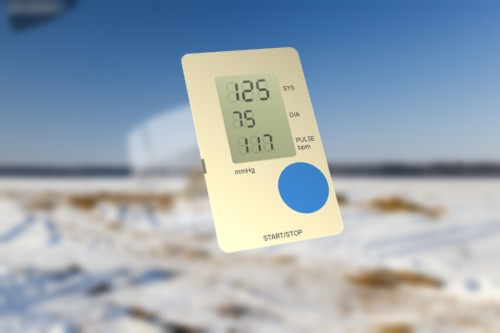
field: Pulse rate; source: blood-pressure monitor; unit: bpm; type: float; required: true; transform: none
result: 117 bpm
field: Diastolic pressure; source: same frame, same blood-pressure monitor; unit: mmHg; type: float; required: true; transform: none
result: 75 mmHg
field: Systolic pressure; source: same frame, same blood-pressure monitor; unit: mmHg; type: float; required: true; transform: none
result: 125 mmHg
